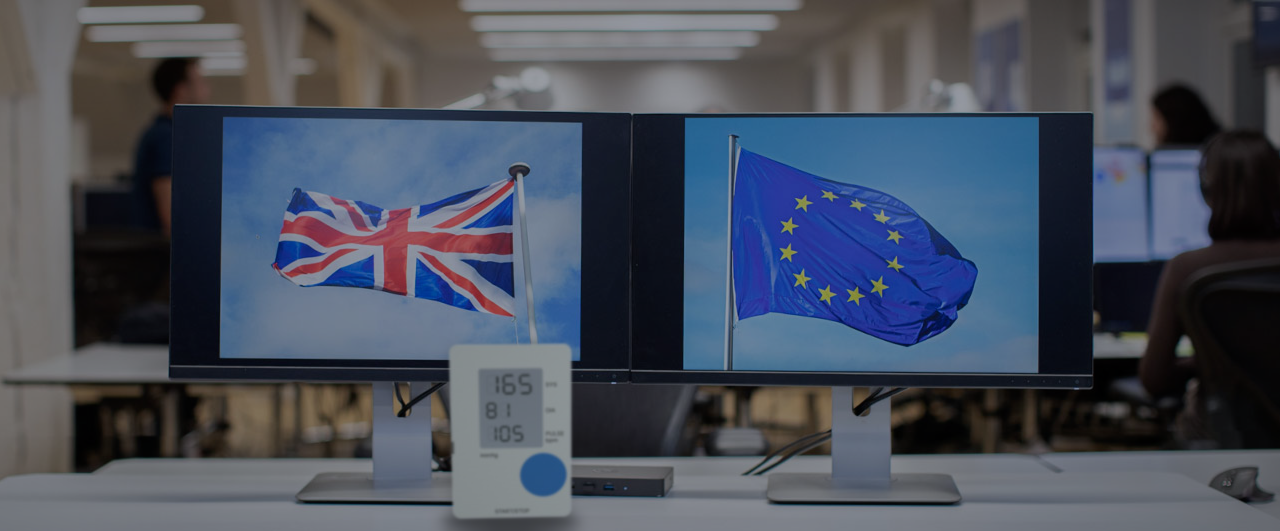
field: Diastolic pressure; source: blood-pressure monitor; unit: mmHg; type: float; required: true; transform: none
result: 81 mmHg
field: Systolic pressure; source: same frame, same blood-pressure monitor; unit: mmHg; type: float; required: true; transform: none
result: 165 mmHg
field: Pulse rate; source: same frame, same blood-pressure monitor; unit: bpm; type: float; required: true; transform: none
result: 105 bpm
